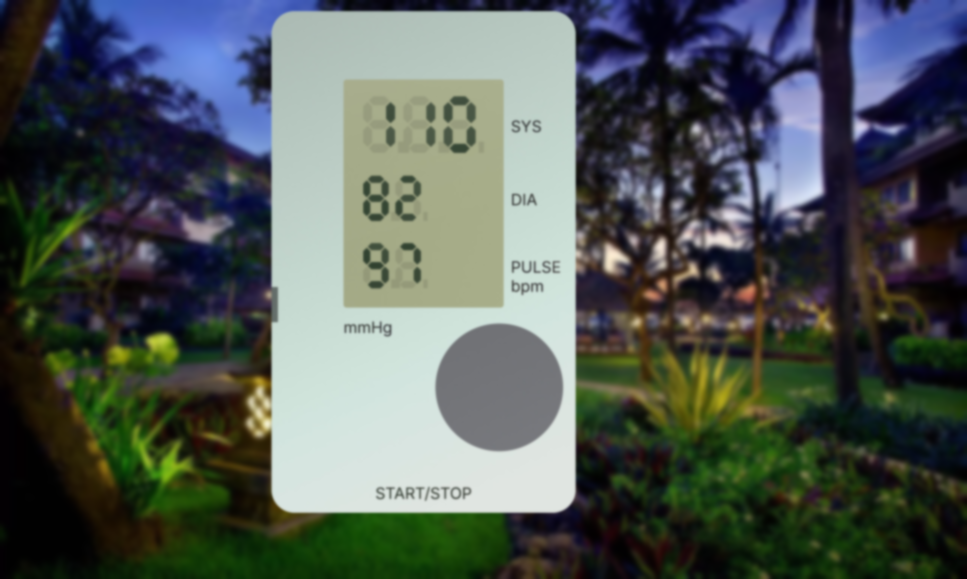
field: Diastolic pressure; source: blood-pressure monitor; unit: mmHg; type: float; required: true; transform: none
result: 82 mmHg
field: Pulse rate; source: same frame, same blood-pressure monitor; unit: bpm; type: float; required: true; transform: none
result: 97 bpm
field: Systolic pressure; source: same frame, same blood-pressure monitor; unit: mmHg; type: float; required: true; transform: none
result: 110 mmHg
